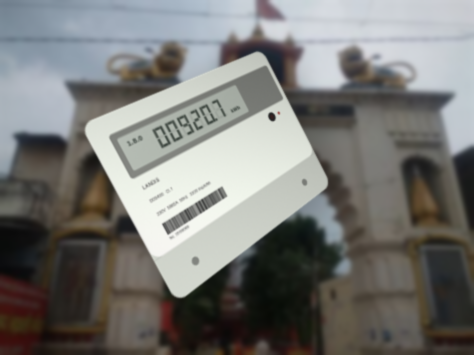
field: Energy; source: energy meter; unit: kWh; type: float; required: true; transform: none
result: 920.7 kWh
